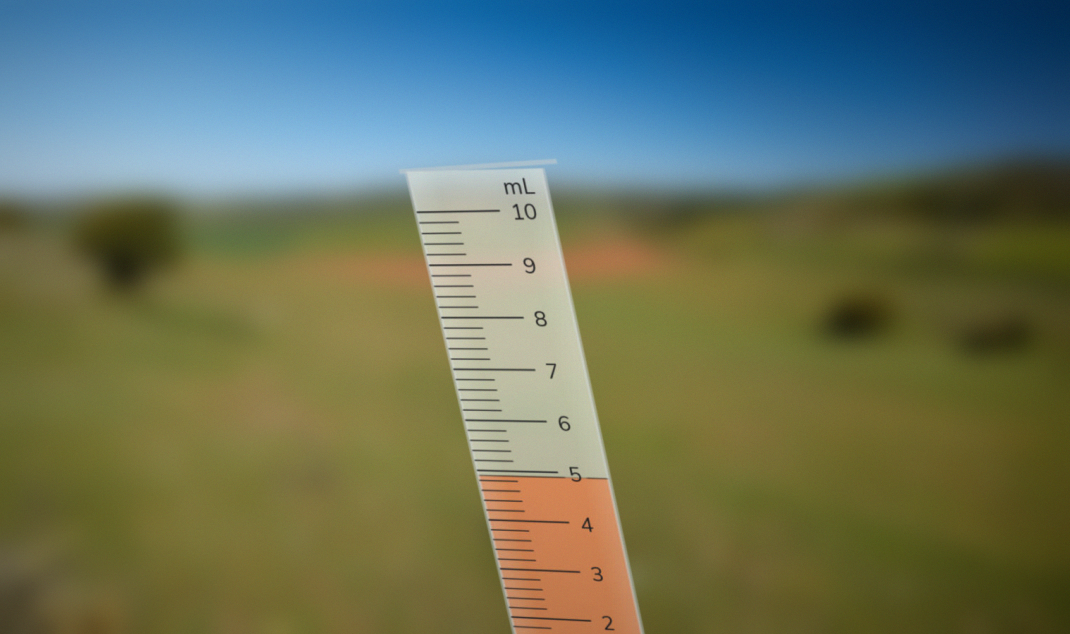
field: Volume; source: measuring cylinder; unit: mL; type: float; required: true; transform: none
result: 4.9 mL
